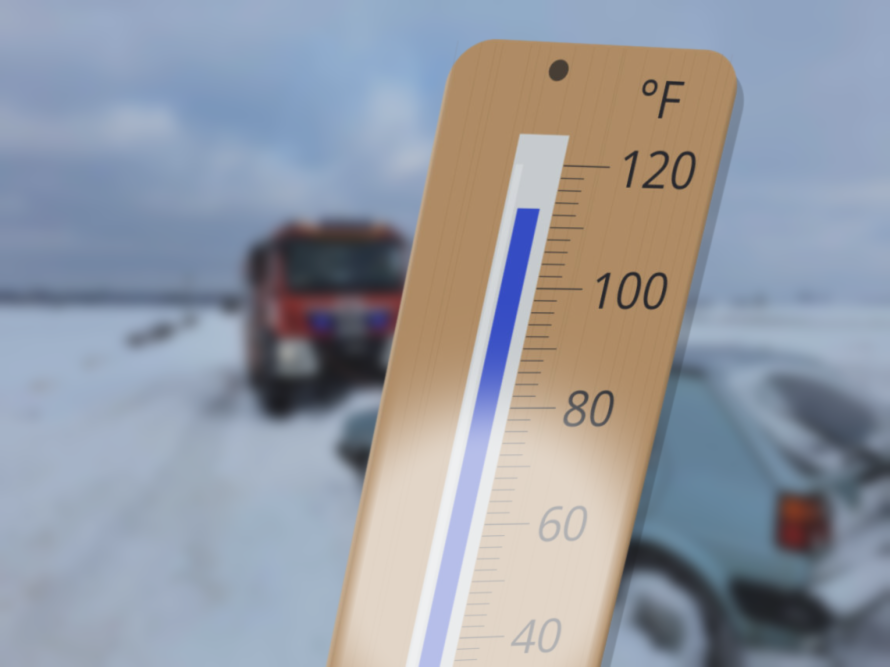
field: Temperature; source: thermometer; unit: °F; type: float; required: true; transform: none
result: 113 °F
